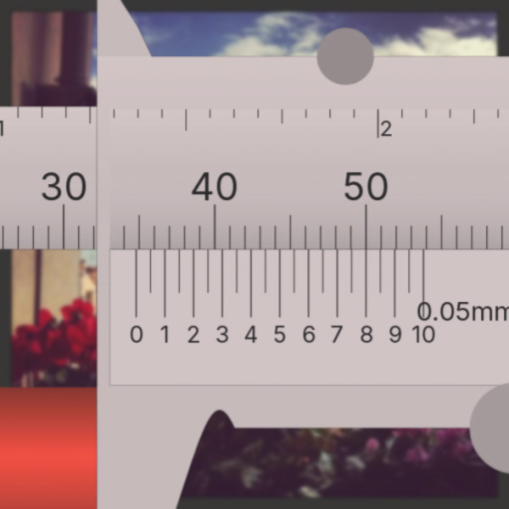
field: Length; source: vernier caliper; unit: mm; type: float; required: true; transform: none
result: 34.8 mm
